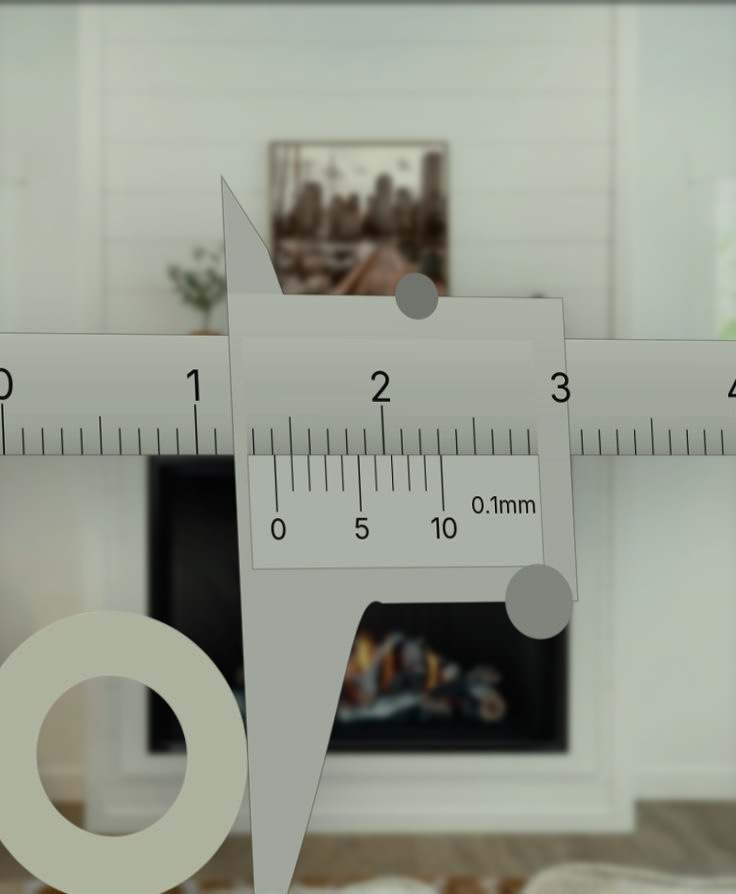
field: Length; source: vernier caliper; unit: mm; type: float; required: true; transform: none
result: 14.1 mm
